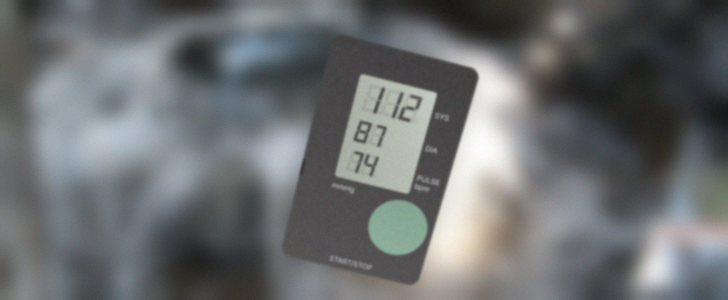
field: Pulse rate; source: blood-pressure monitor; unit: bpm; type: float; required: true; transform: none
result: 74 bpm
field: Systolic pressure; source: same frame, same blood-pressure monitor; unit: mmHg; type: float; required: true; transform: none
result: 112 mmHg
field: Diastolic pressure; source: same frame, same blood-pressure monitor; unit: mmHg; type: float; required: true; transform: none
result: 87 mmHg
